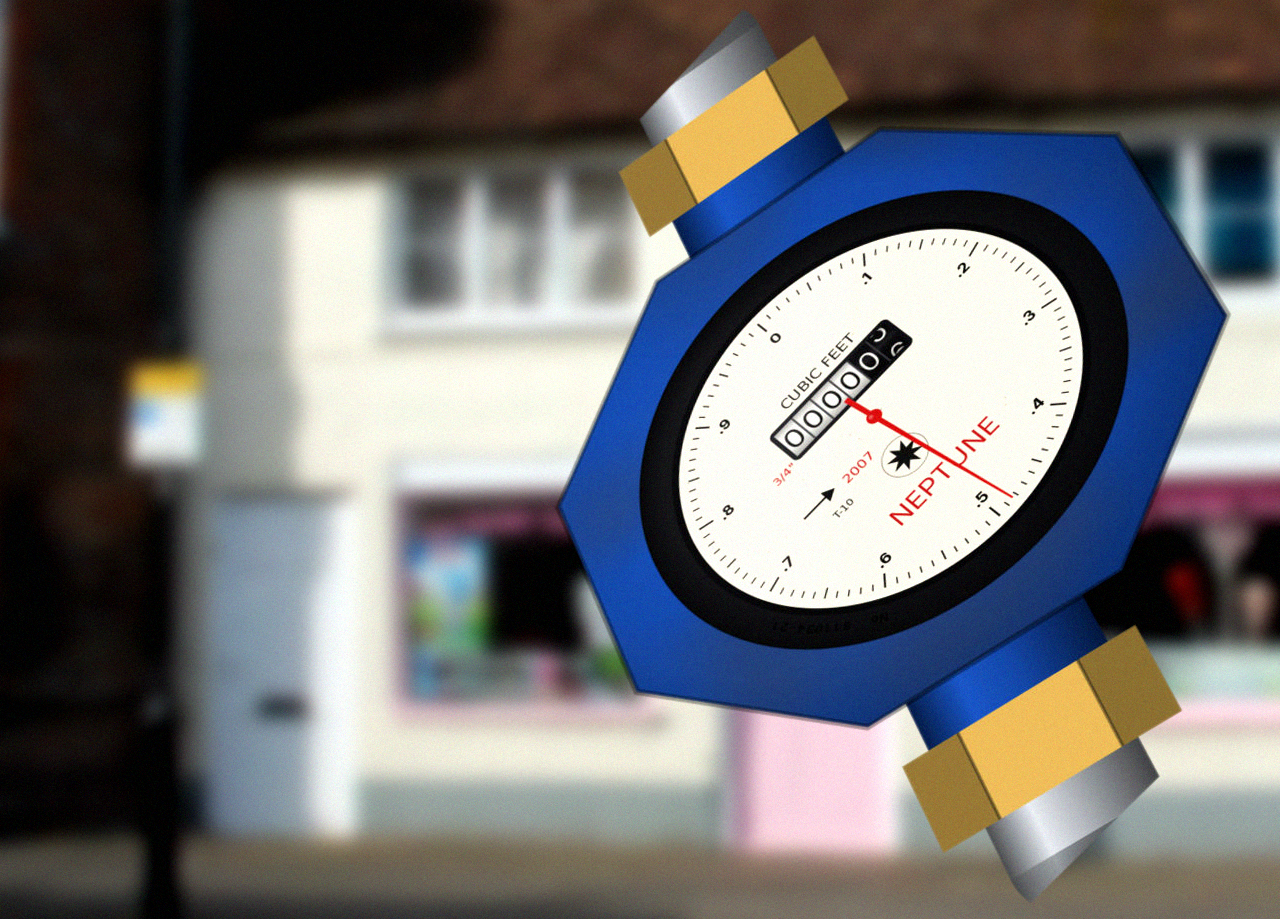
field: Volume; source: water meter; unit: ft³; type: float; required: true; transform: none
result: 5.48 ft³
